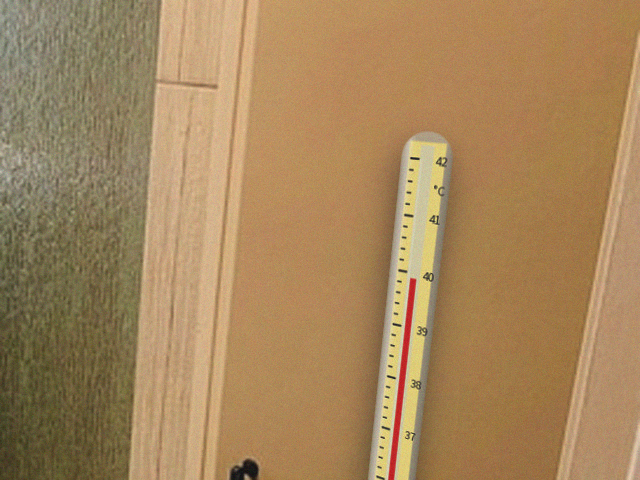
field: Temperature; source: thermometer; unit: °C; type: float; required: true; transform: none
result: 39.9 °C
